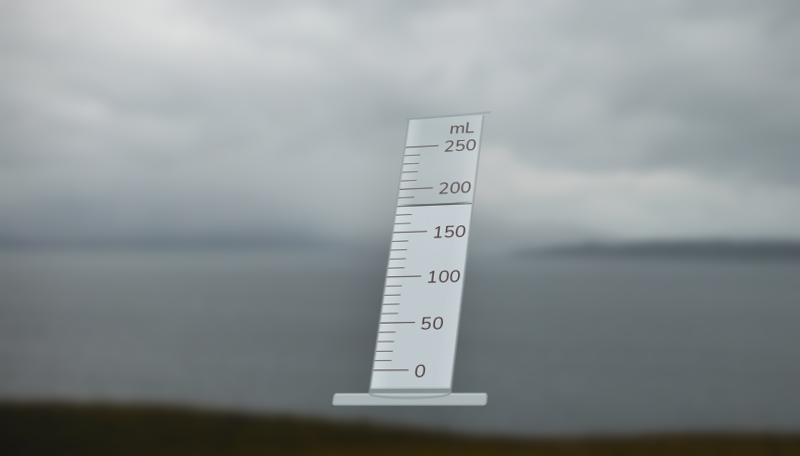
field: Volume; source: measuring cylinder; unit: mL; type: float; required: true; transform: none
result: 180 mL
